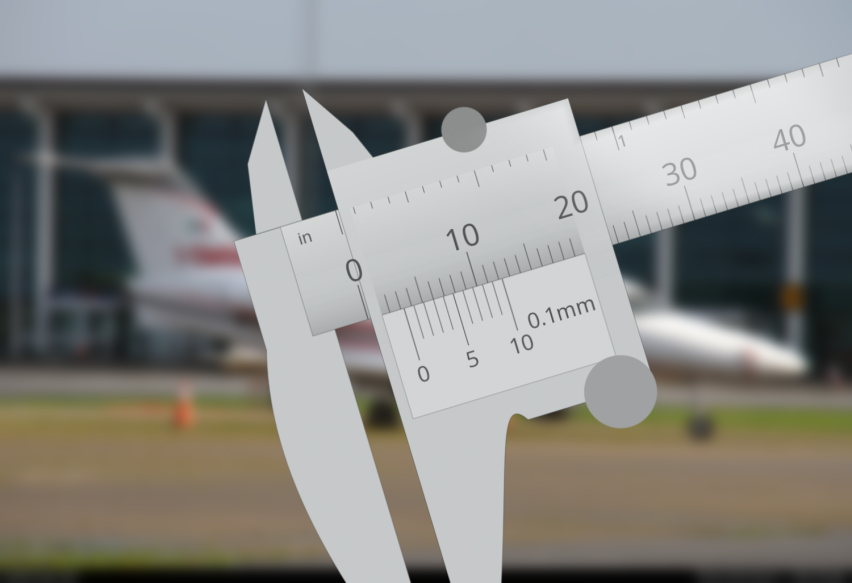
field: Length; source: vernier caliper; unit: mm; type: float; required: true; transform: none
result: 3.3 mm
